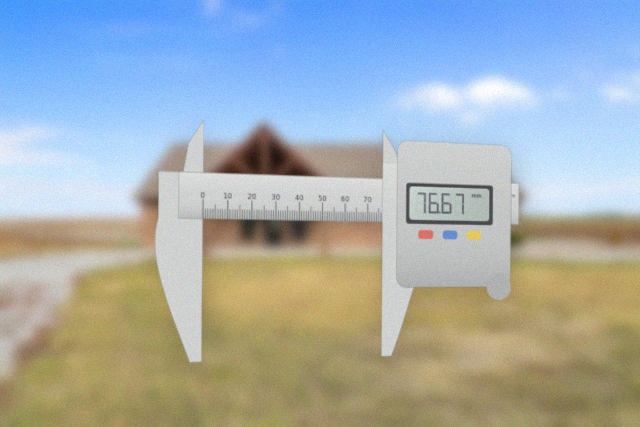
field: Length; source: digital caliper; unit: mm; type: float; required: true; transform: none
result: 76.67 mm
